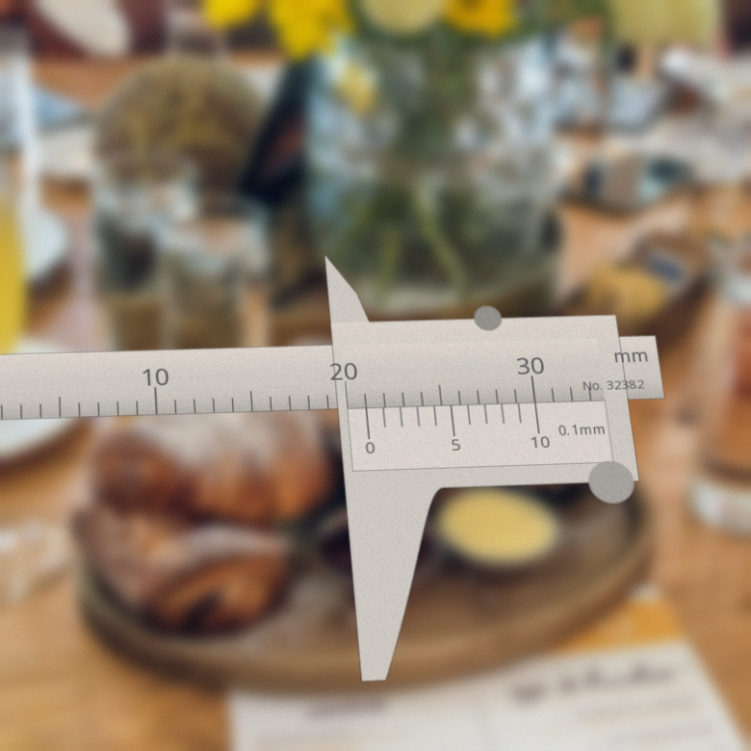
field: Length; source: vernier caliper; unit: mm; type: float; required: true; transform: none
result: 21.0 mm
